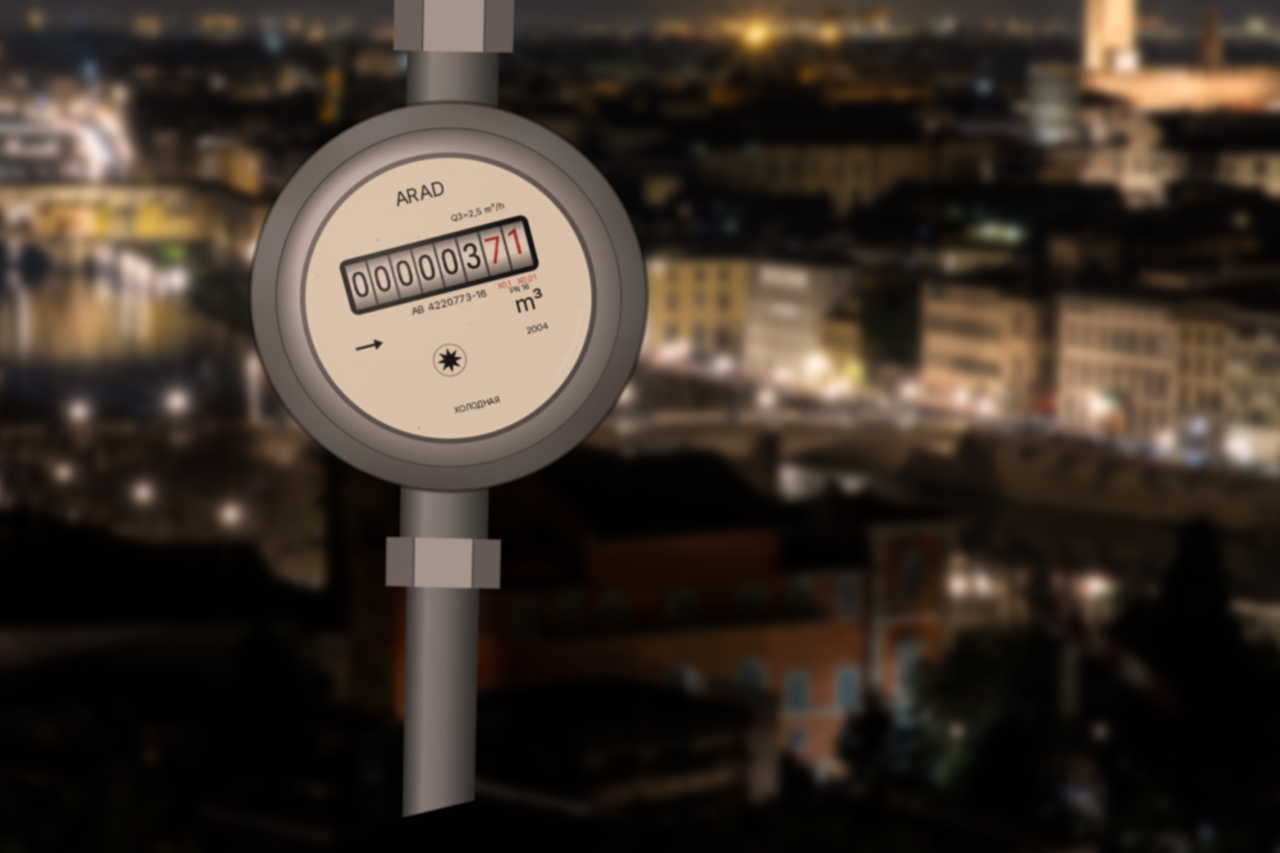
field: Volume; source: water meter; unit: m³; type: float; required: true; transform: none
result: 3.71 m³
